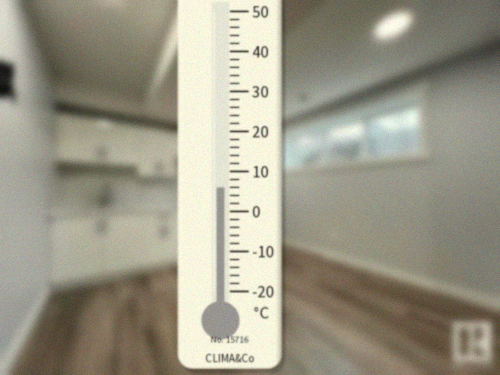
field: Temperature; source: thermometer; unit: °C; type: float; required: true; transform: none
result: 6 °C
